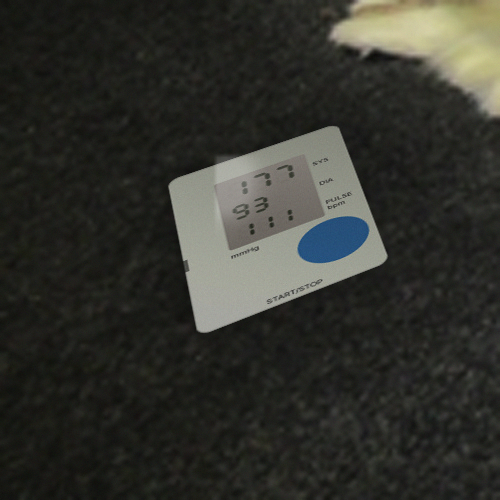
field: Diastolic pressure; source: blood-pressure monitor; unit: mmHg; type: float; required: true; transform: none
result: 93 mmHg
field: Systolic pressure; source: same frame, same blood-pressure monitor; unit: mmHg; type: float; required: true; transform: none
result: 177 mmHg
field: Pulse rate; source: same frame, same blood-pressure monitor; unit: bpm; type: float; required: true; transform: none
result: 111 bpm
